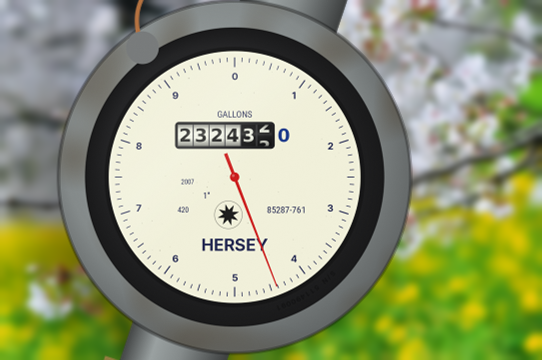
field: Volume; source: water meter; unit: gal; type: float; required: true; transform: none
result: 2324324.4 gal
